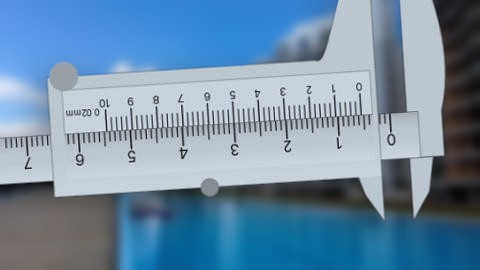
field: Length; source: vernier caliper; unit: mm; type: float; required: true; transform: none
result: 5.5 mm
